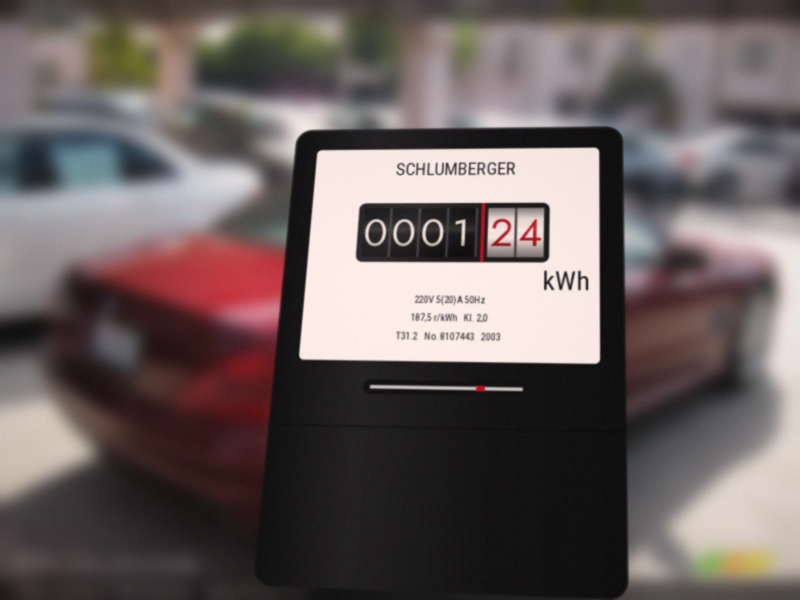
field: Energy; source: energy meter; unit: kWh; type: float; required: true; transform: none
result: 1.24 kWh
